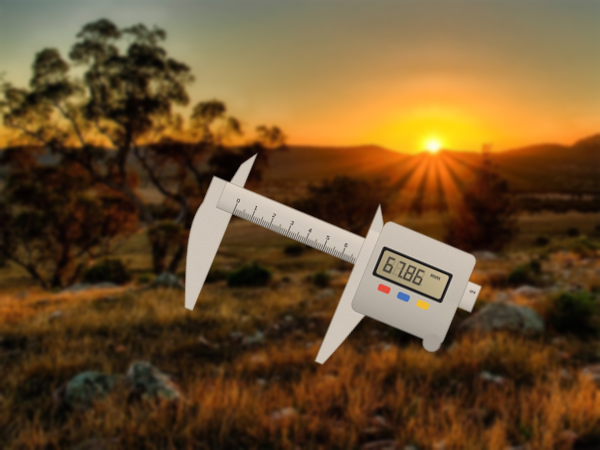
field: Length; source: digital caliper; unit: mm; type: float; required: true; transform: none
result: 67.86 mm
